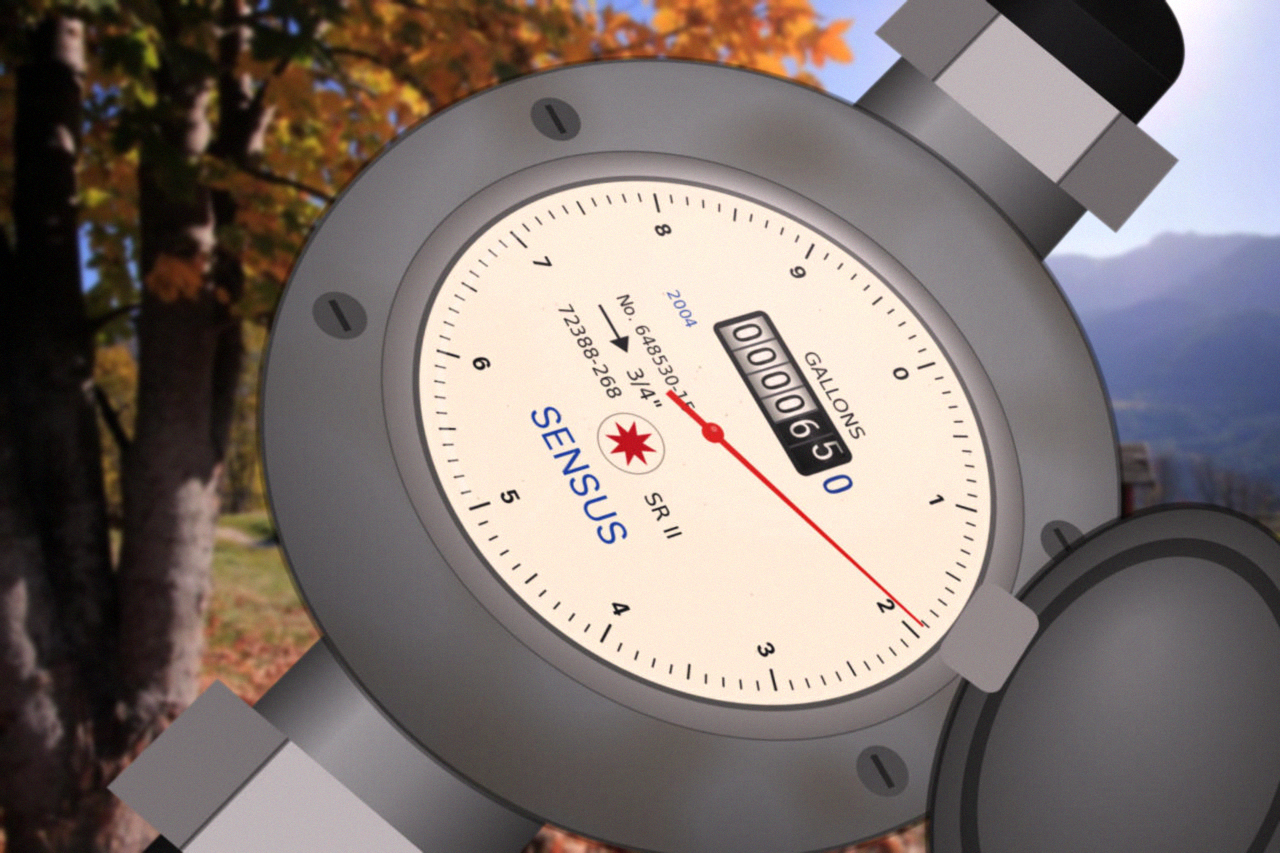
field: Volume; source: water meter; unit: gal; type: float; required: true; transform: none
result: 651.9 gal
